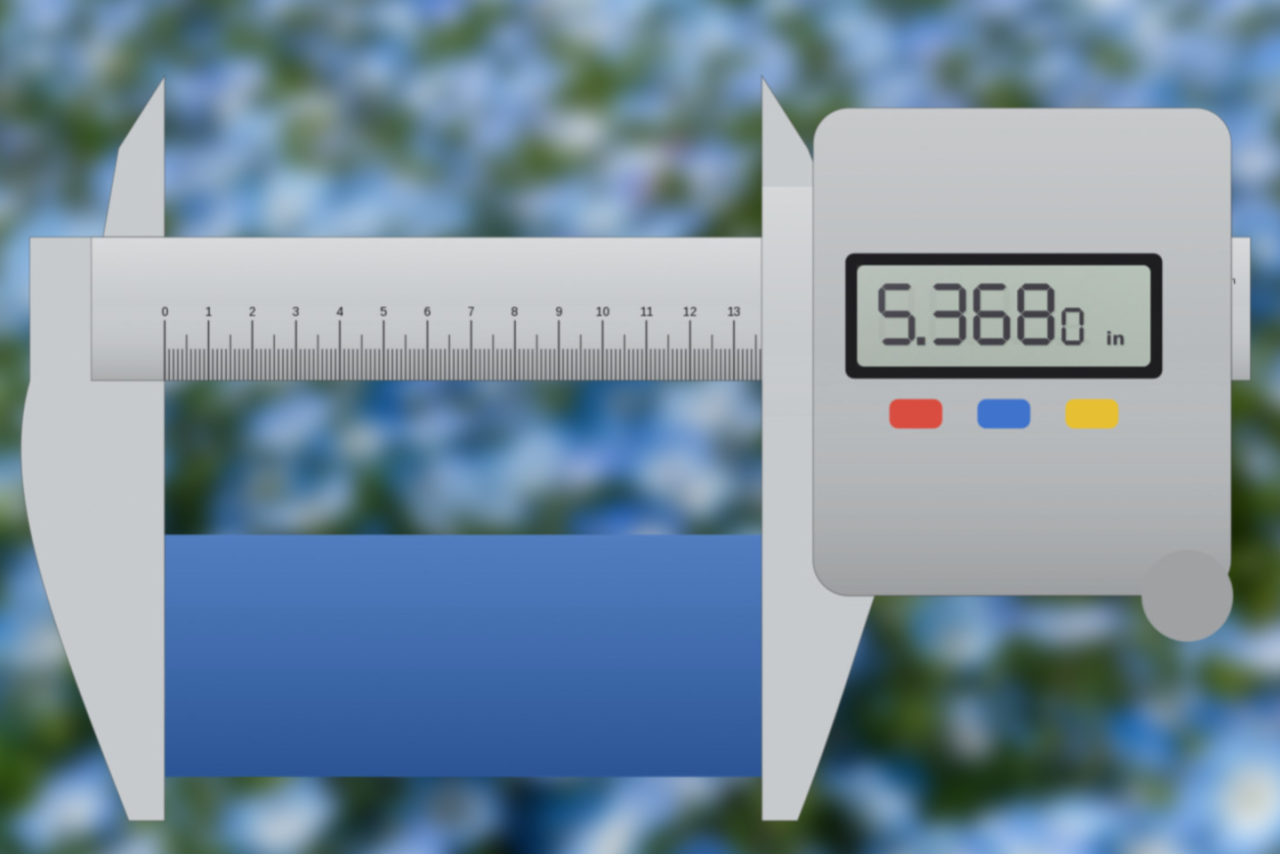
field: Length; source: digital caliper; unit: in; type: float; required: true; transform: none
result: 5.3680 in
